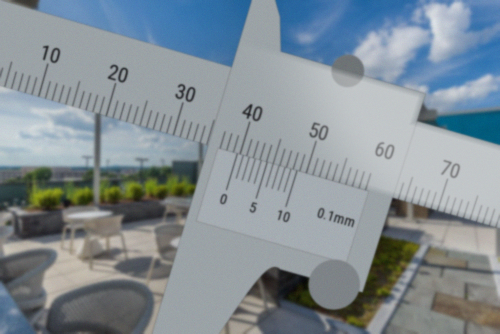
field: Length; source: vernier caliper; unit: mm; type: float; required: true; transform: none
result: 39.6 mm
